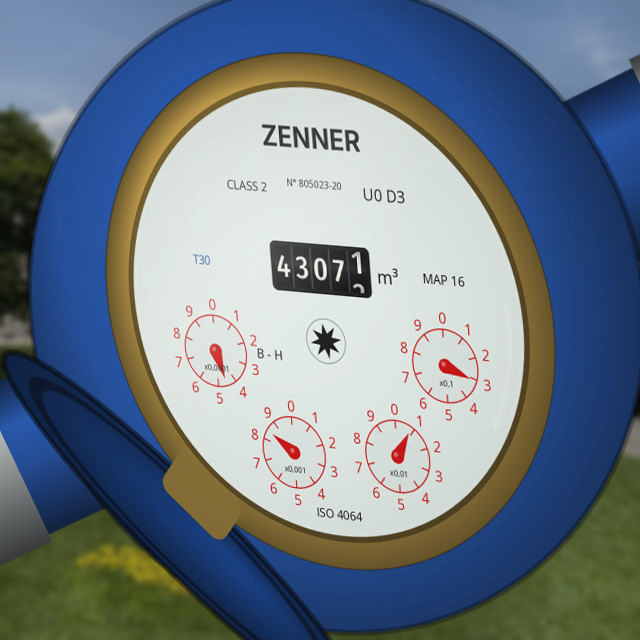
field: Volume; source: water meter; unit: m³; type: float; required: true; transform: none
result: 43071.3084 m³
